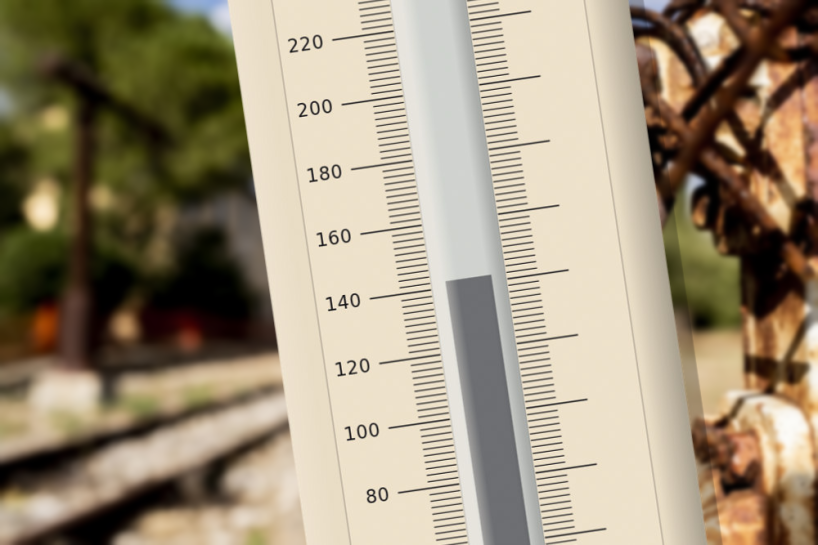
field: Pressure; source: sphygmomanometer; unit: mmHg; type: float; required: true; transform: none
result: 142 mmHg
